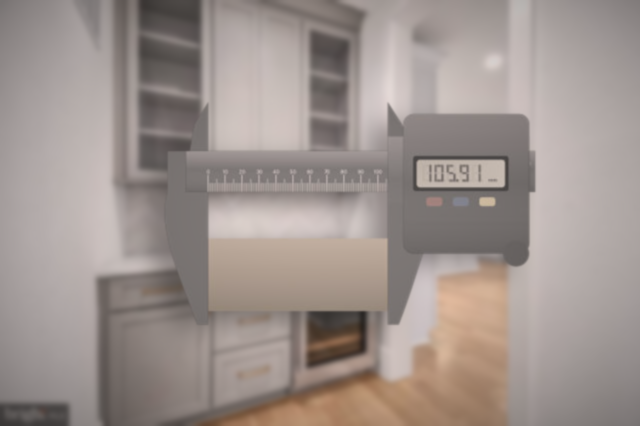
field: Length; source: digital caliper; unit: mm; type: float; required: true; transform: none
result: 105.91 mm
